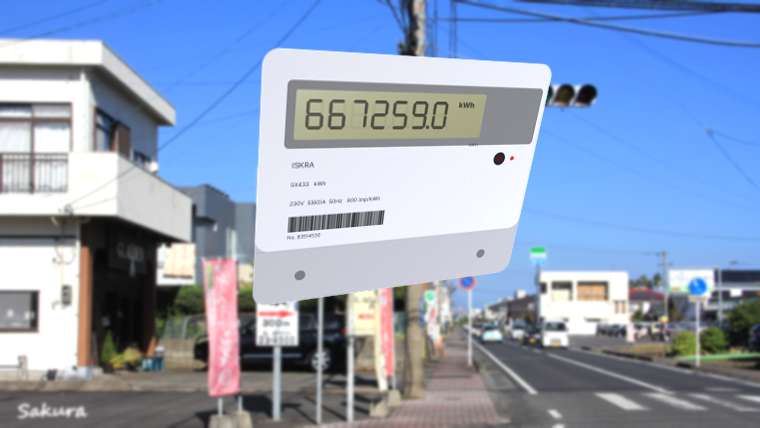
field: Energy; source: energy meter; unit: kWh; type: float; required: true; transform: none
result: 667259.0 kWh
